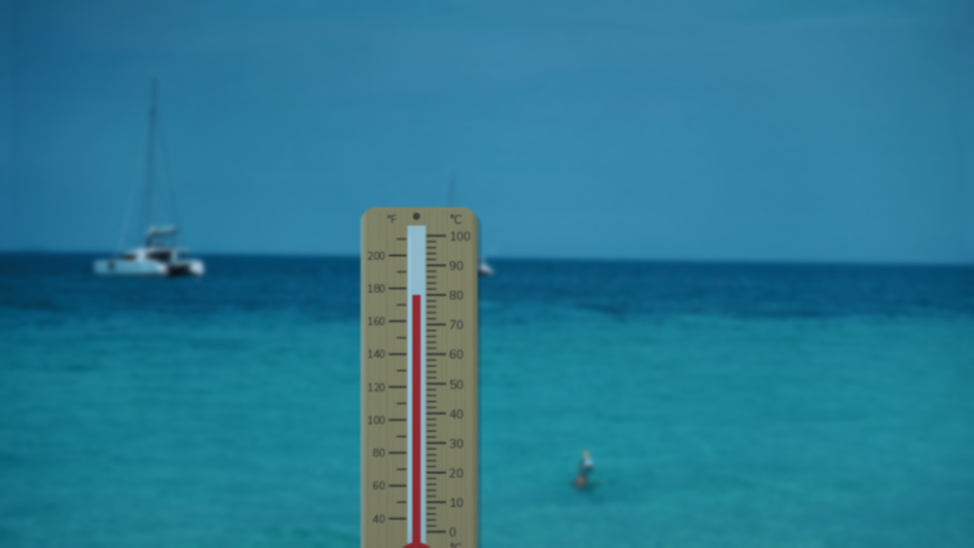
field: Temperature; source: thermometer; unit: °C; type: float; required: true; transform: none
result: 80 °C
